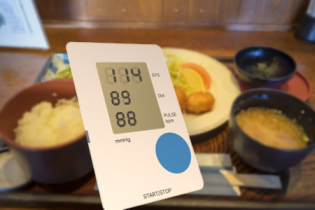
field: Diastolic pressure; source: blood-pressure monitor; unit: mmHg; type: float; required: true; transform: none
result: 89 mmHg
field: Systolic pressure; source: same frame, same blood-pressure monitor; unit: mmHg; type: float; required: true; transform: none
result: 114 mmHg
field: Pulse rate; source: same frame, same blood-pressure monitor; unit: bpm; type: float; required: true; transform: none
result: 88 bpm
